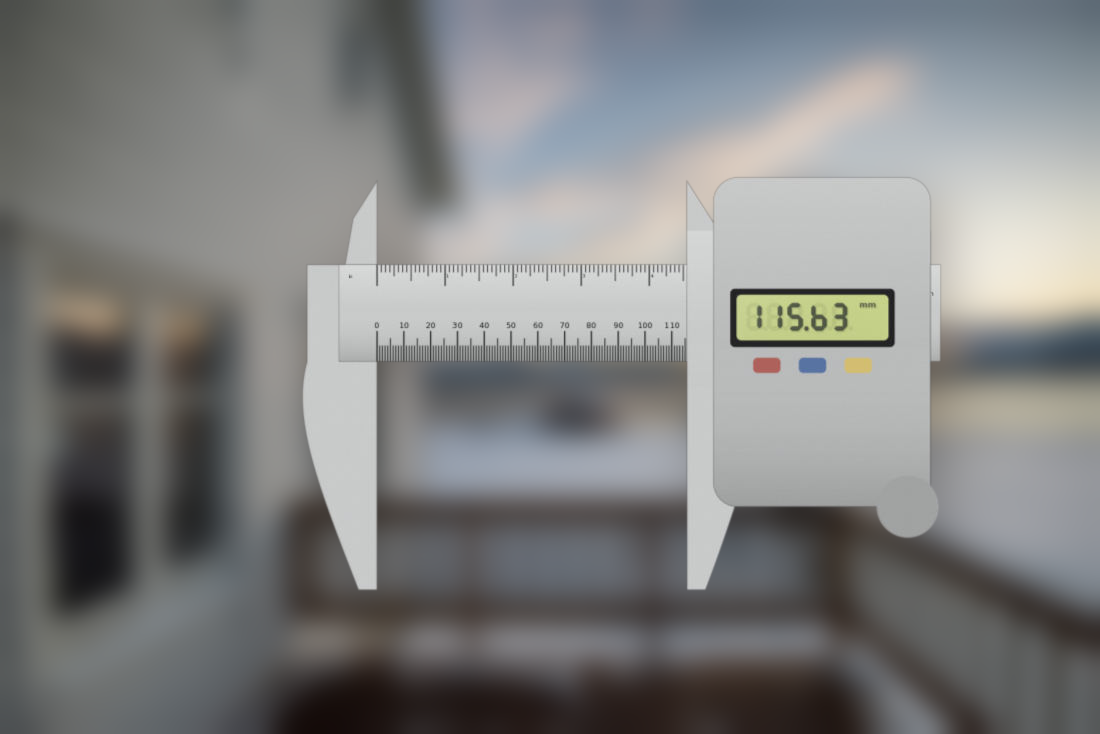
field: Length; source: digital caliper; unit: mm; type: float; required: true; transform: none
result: 115.63 mm
